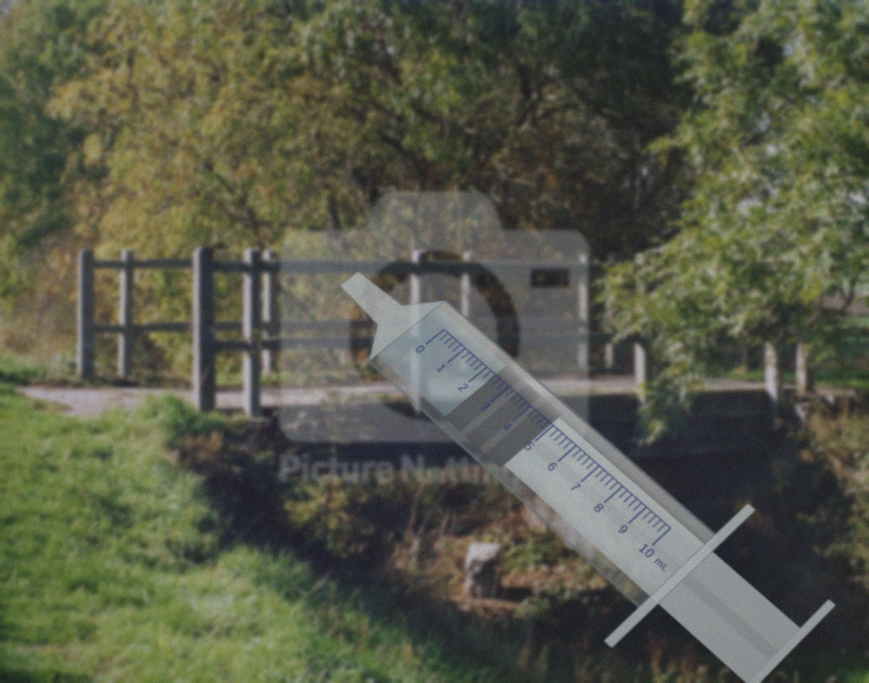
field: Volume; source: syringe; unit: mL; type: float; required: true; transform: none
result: 2.4 mL
